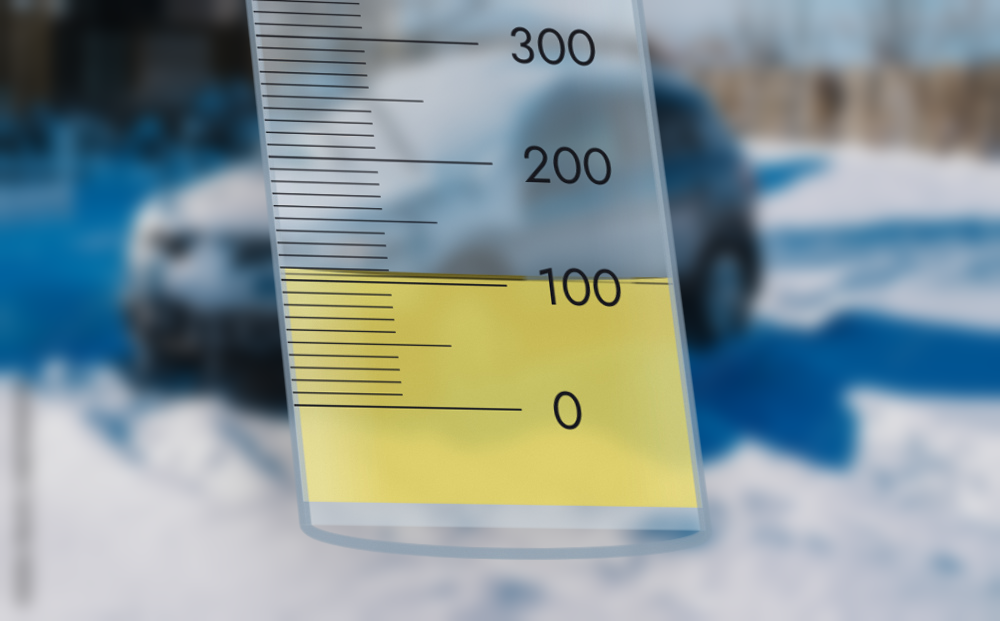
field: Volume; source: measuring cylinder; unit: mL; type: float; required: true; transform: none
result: 105 mL
